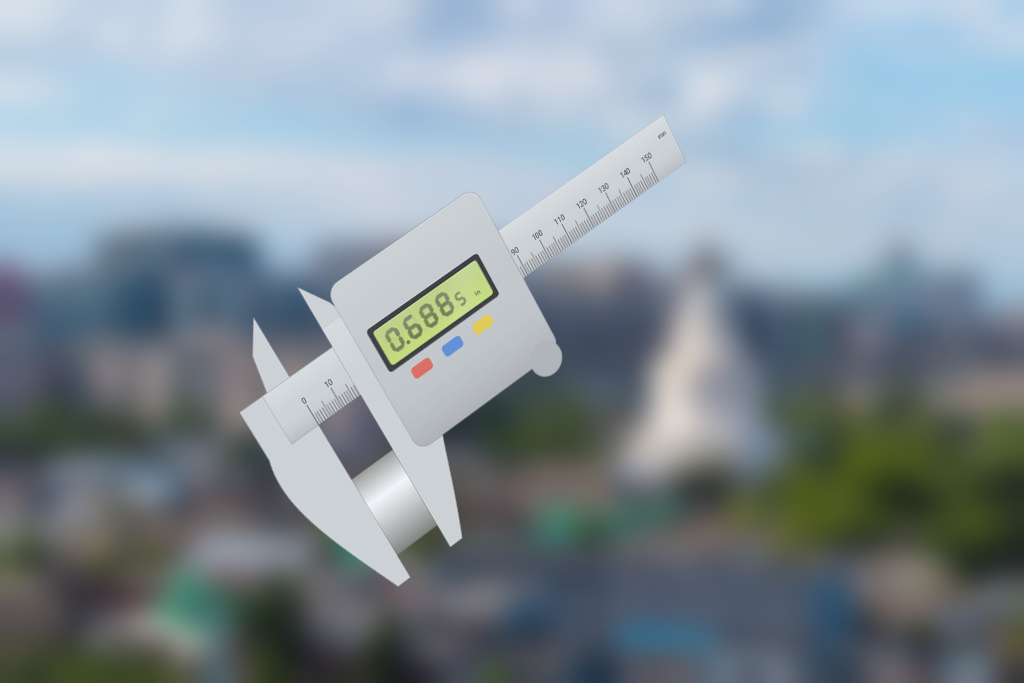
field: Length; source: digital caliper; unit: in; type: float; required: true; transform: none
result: 0.6885 in
